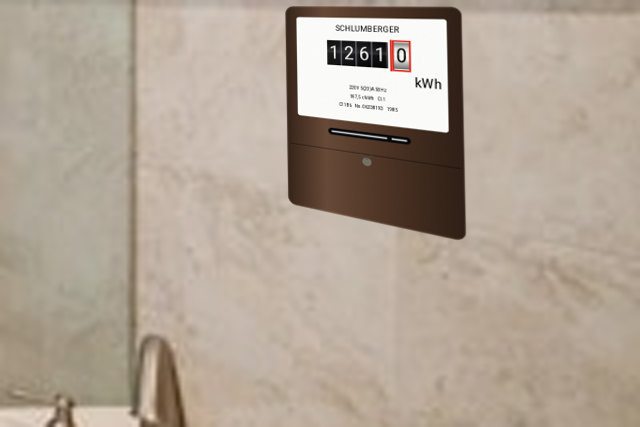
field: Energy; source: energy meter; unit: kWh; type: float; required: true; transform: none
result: 1261.0 kWh
